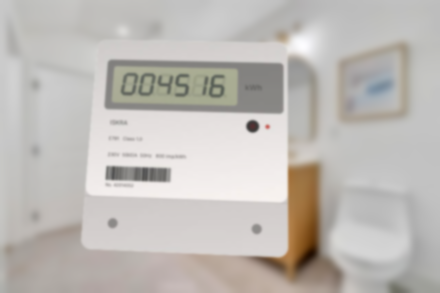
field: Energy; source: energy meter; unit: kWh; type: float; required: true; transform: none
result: 4516 kWh
